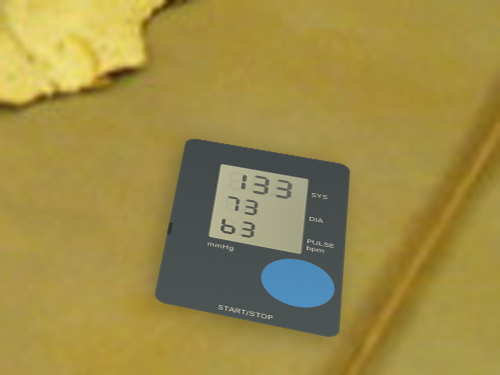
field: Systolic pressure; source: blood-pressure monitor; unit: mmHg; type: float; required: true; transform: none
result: 133 mmHg
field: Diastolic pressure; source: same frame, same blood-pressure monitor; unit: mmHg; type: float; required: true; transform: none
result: 73 mmHg
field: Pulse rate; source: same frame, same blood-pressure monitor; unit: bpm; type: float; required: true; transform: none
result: 63 bpm
